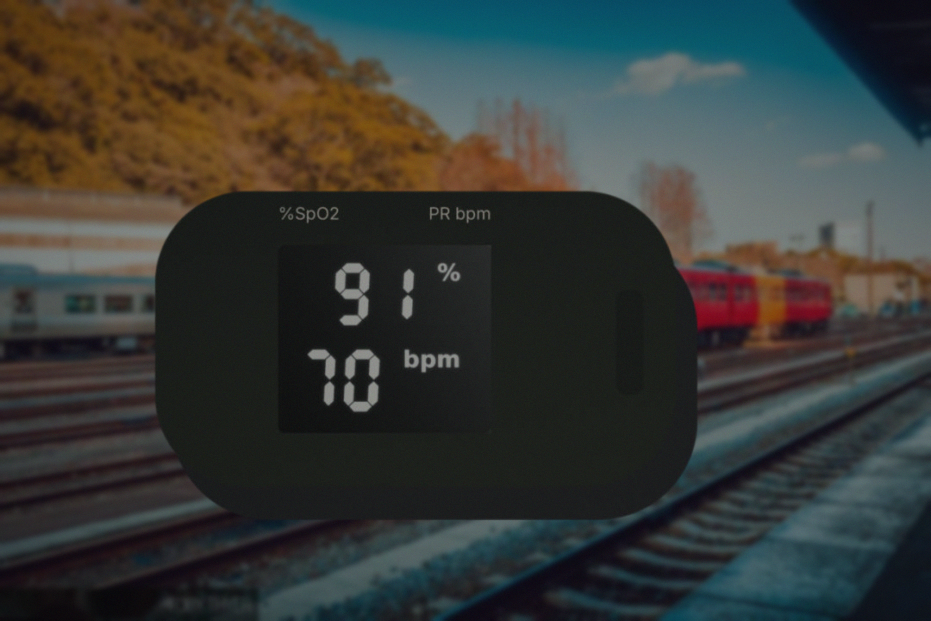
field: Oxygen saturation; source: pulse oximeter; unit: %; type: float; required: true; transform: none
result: 91 %
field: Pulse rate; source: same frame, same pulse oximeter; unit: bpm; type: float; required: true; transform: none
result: 70 bpm
